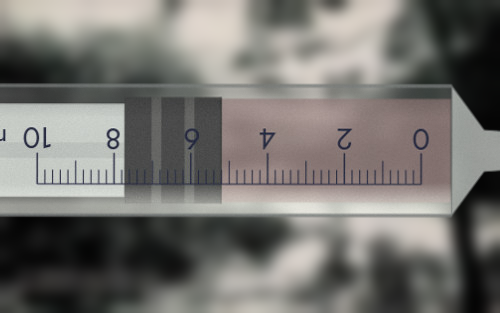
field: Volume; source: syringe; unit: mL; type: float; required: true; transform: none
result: 5.2 mL
